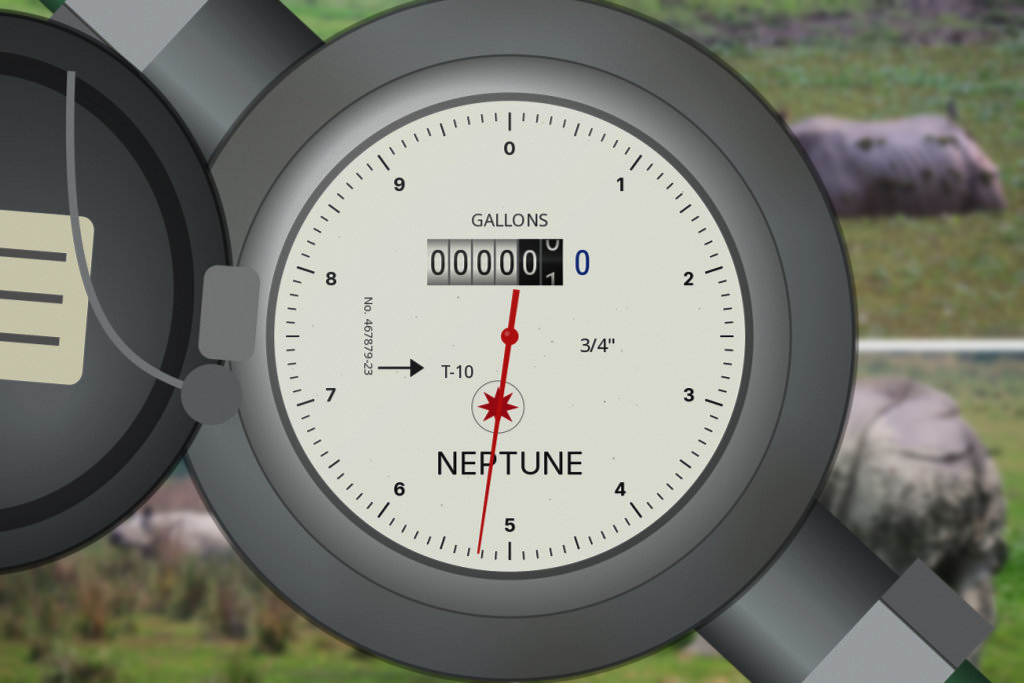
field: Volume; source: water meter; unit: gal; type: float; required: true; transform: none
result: 5.2 gal
